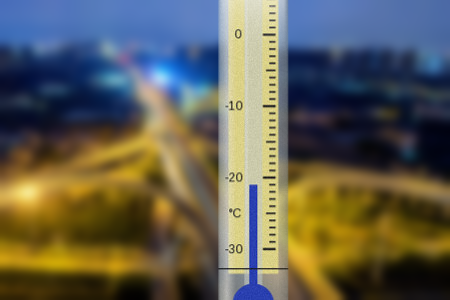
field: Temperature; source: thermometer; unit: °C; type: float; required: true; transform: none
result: -21 °C
